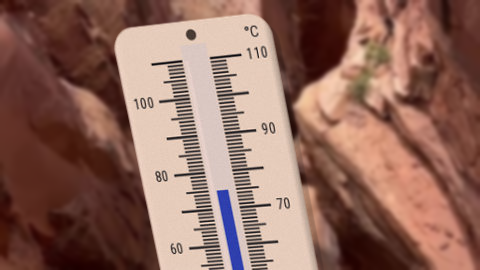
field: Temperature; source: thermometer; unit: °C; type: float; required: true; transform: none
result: 75 °C
